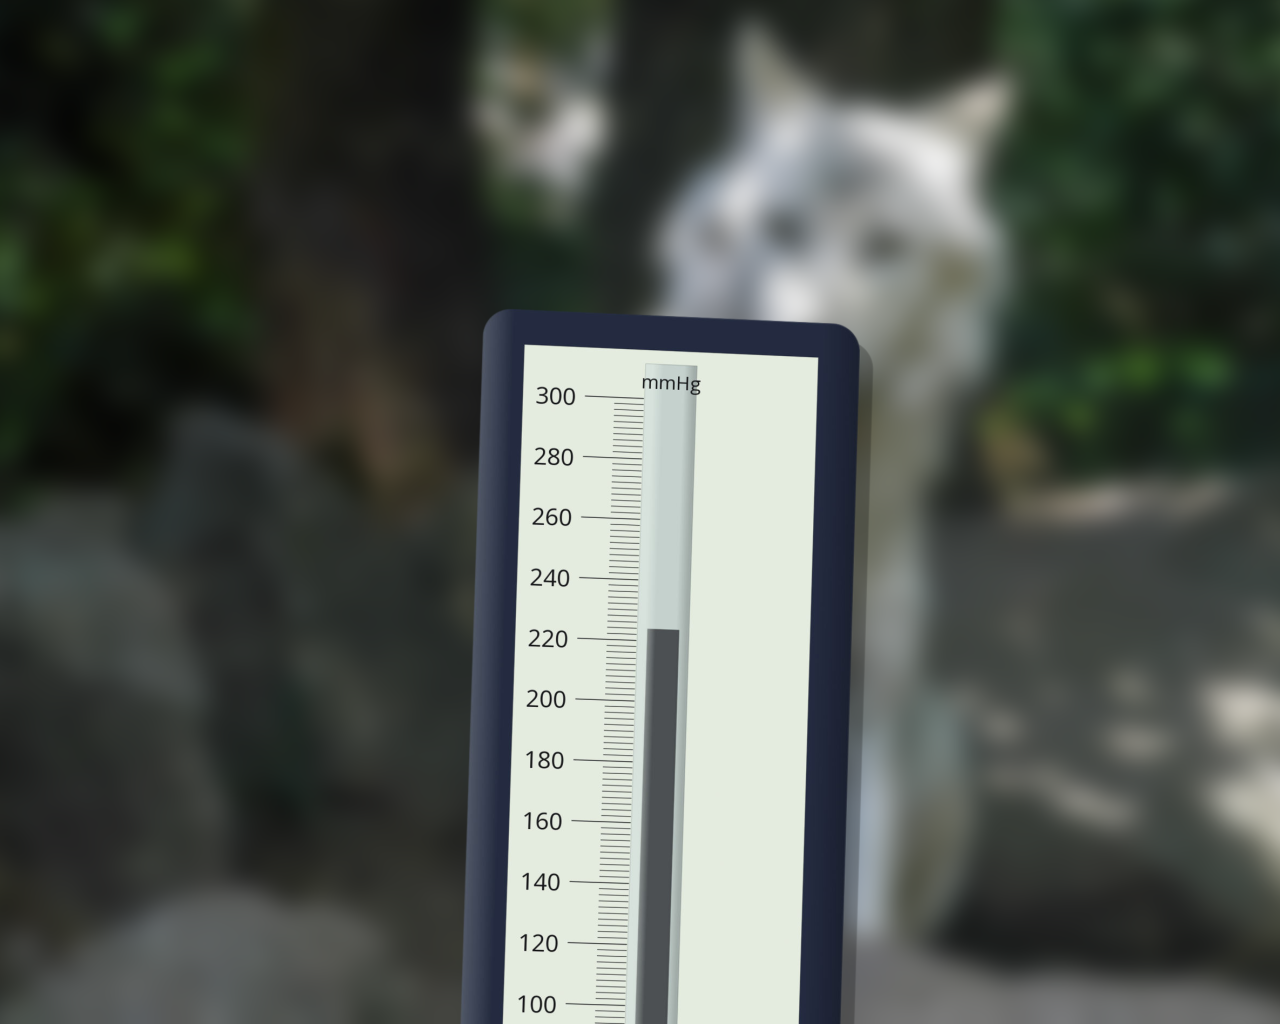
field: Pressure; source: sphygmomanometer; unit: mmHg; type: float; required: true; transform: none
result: 224 mmHg
